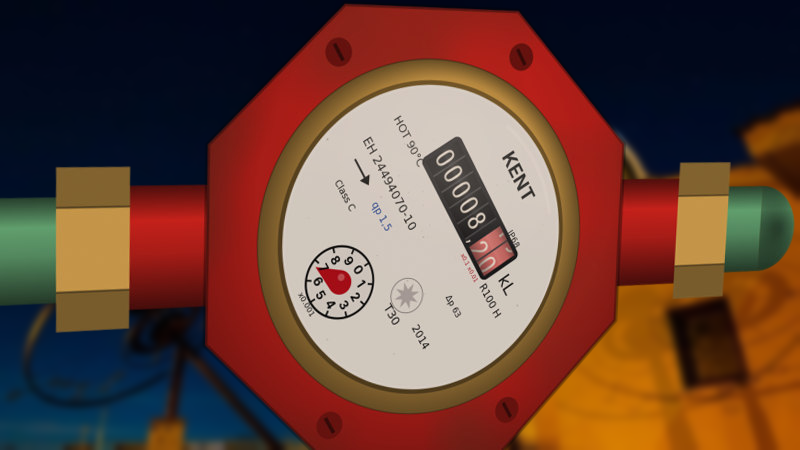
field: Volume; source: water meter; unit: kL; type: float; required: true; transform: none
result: 8.196 kL
